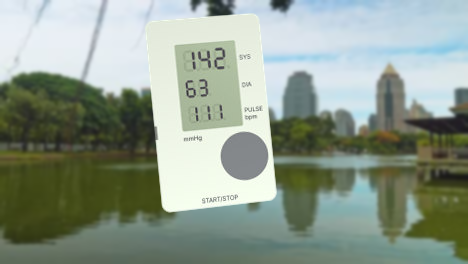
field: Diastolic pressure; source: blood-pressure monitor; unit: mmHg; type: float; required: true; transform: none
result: 63 mmHg
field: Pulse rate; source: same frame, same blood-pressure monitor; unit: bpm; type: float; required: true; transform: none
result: 111 bpm
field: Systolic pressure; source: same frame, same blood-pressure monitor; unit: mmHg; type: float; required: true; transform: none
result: 142 mmHg
